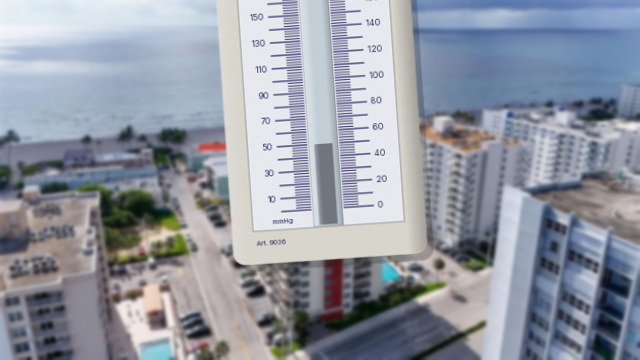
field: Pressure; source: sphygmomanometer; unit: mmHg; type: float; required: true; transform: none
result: 50 mmHg
